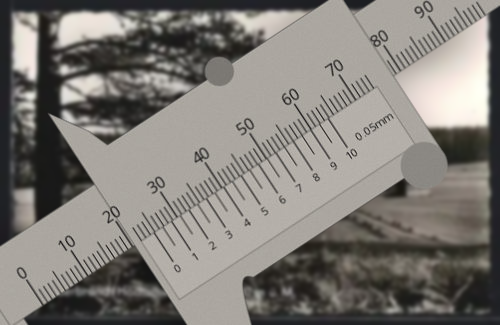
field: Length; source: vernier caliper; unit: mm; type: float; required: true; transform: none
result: 24.8 mm
